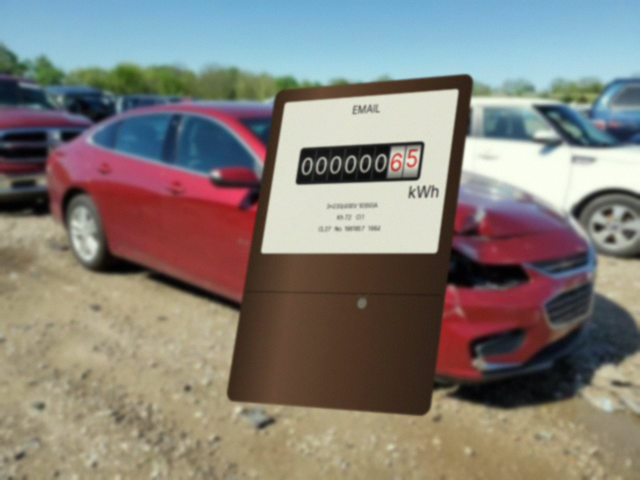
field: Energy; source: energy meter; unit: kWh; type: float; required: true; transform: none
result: 0.65 kWh
